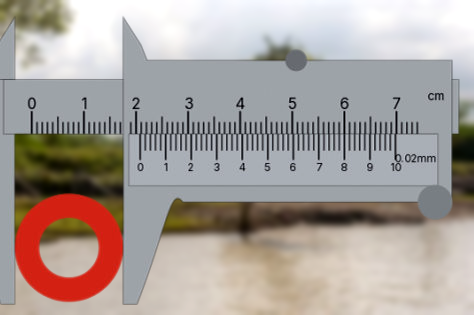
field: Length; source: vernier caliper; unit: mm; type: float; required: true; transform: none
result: 20.8 mm
